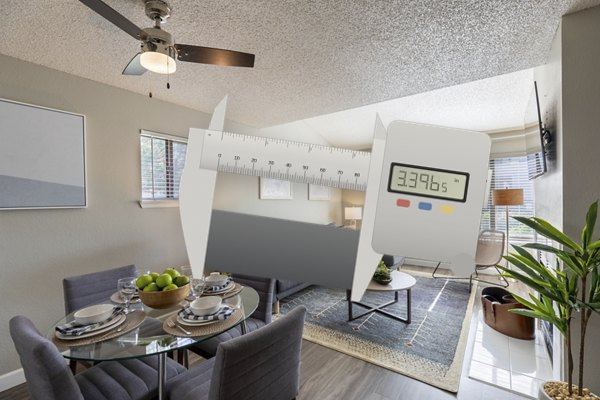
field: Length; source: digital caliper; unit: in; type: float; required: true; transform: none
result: 3.3965 in
